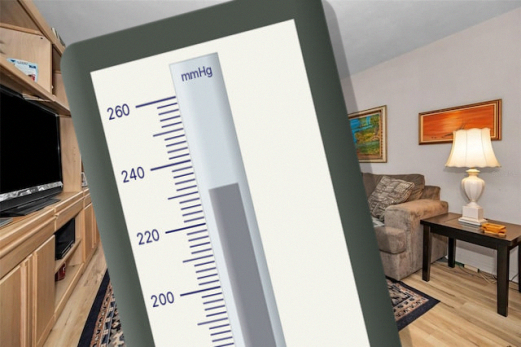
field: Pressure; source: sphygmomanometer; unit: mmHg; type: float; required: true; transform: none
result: 230 mmHg
